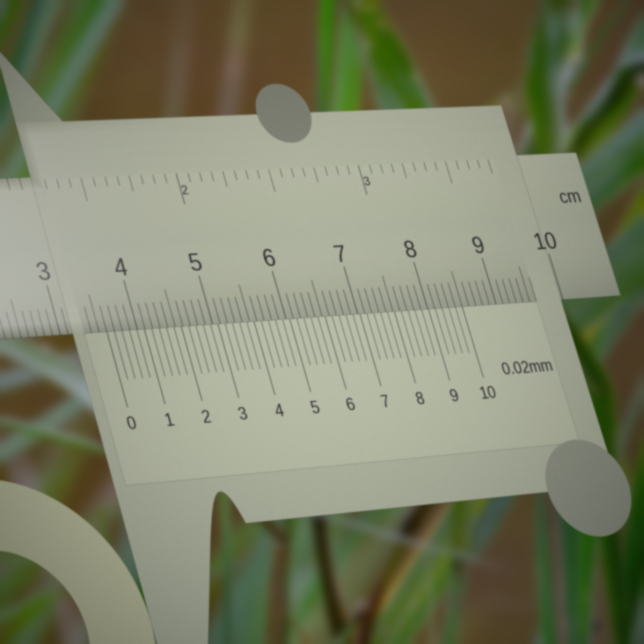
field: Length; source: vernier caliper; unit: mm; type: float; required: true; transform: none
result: 36.0 mm
